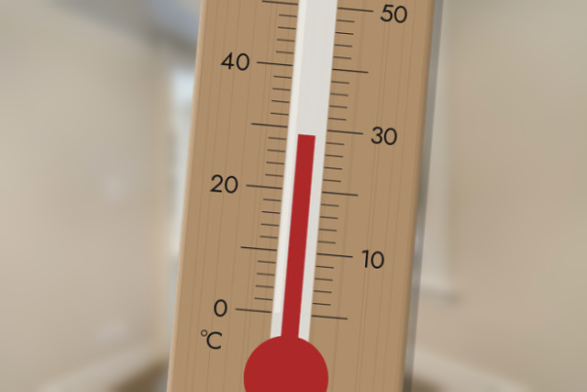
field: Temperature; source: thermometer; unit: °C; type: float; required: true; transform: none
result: 29 °C
